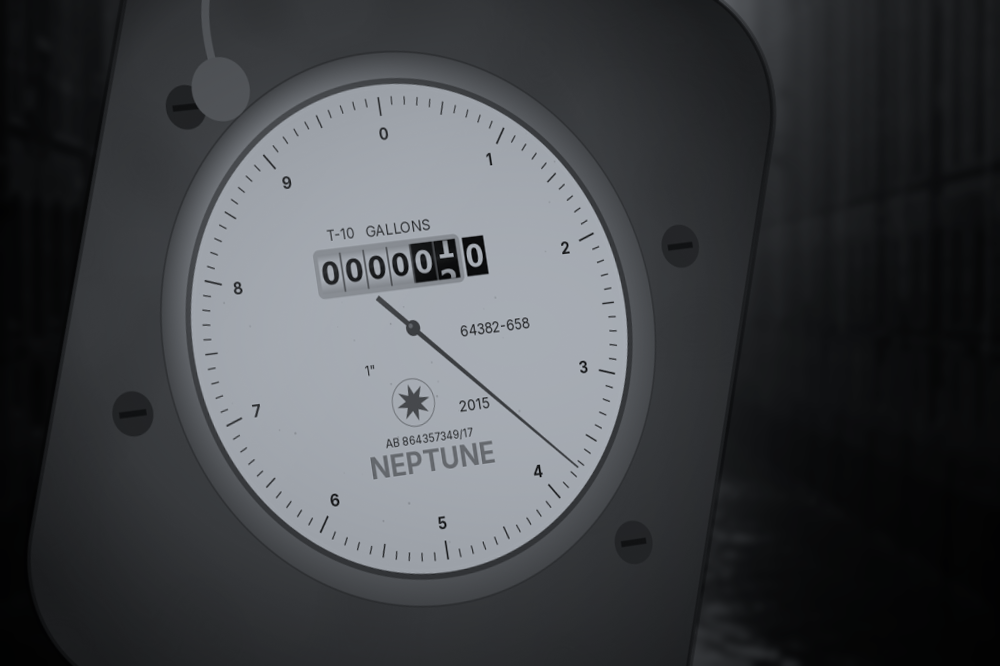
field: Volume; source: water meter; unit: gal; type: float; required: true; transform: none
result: 13.7 gal
